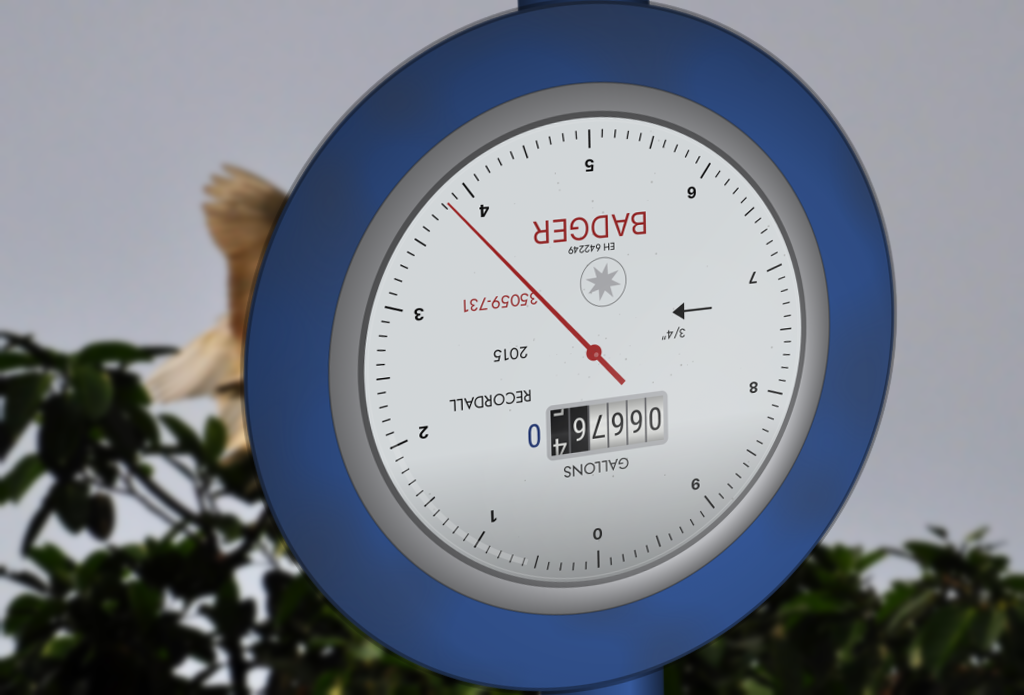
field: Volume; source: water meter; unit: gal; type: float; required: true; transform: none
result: 667643.8 gal
